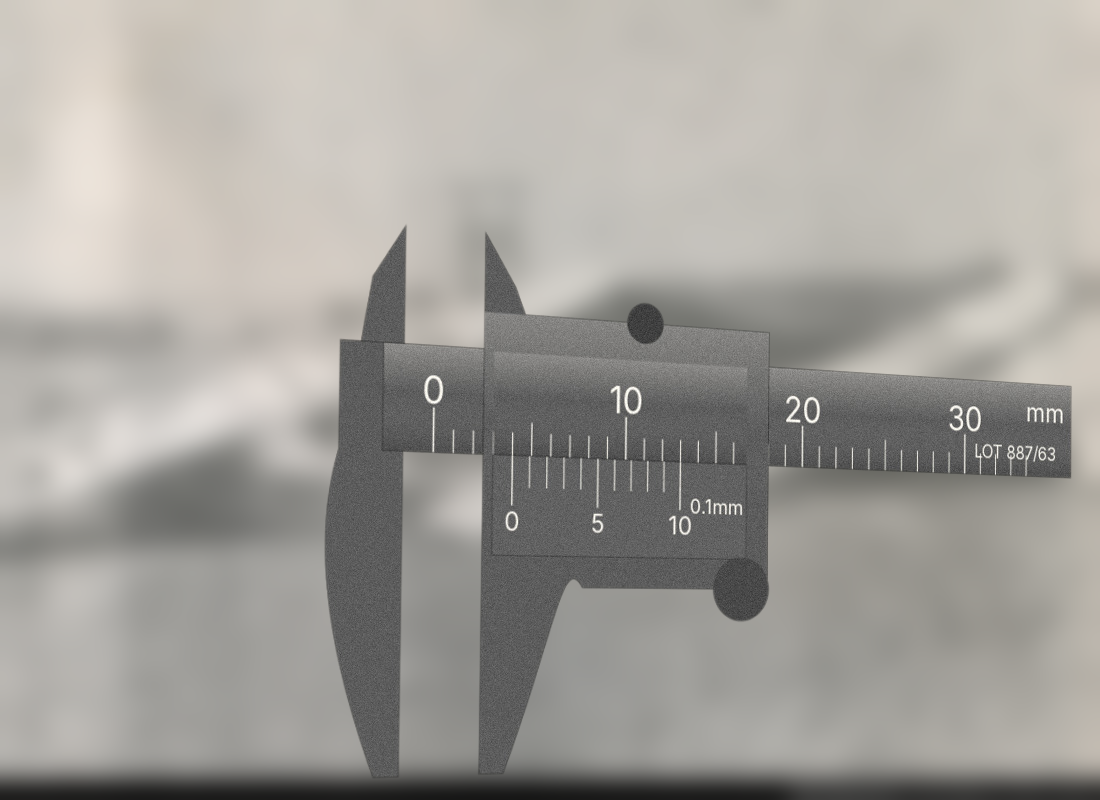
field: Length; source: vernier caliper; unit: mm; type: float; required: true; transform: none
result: 4.0 mm
